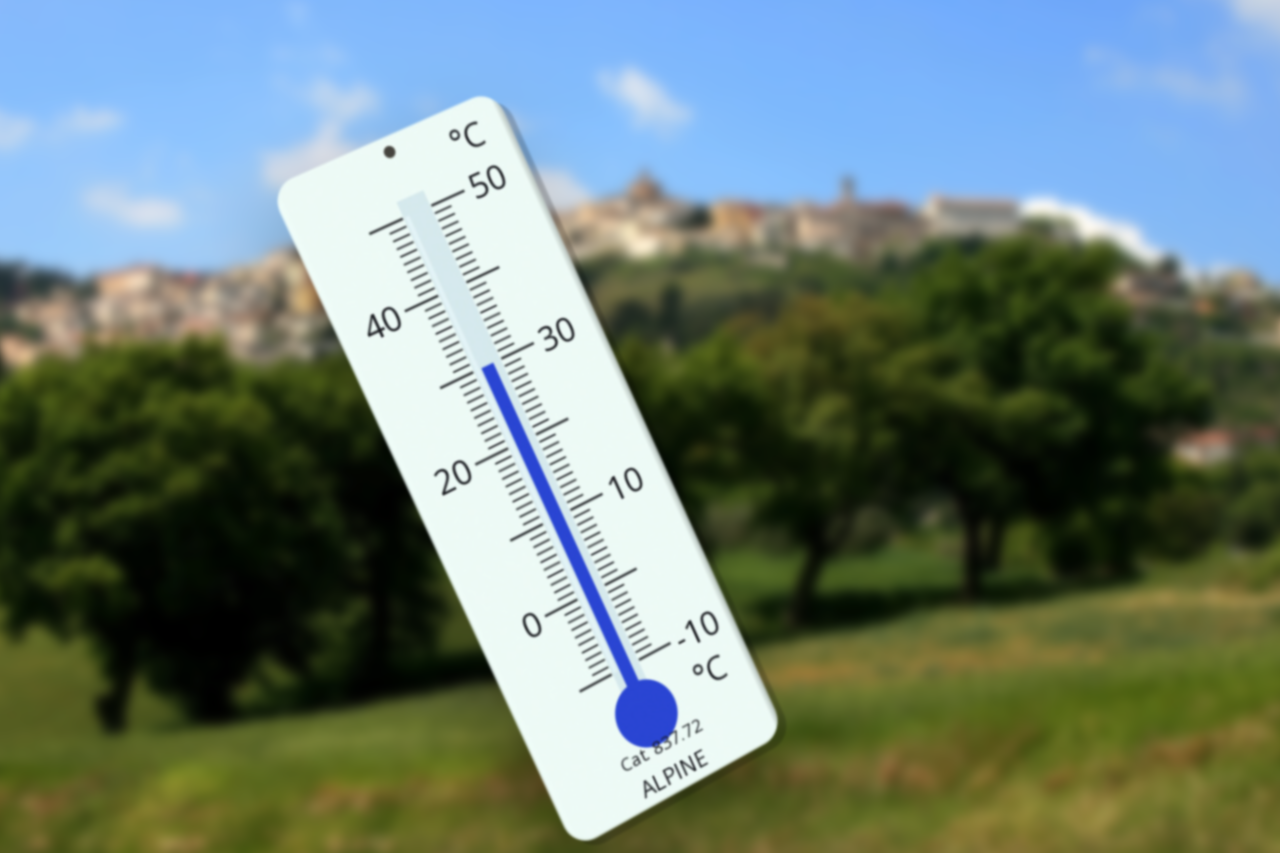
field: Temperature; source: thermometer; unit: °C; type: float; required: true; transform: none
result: 30 °C
